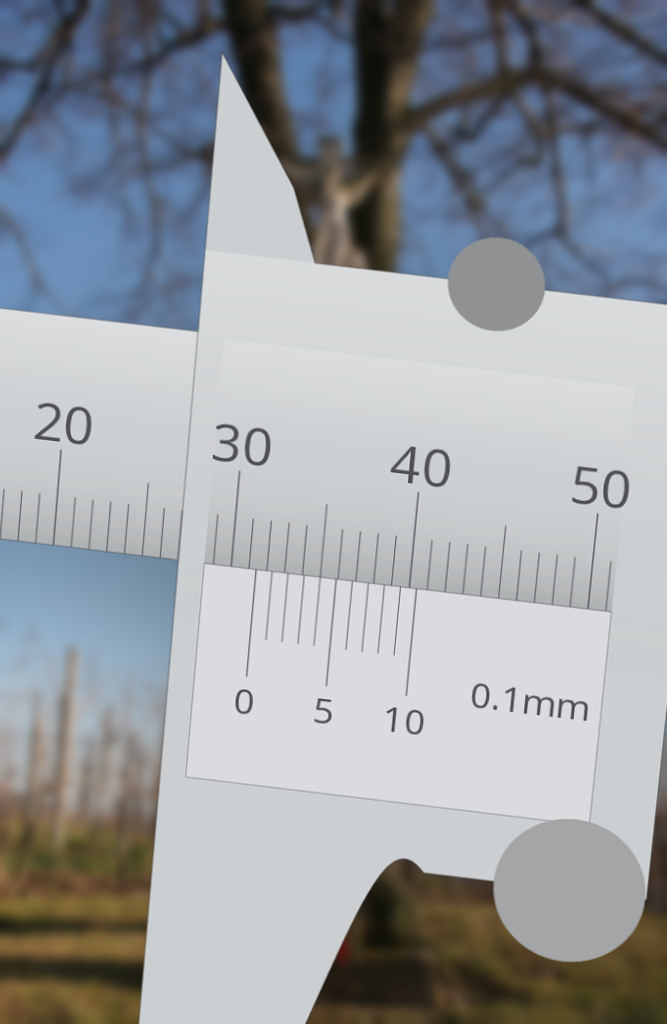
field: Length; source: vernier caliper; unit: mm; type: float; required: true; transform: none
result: 31.4 mm
